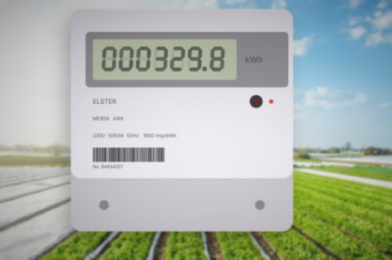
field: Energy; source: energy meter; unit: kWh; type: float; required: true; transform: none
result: 329.8 kWh
